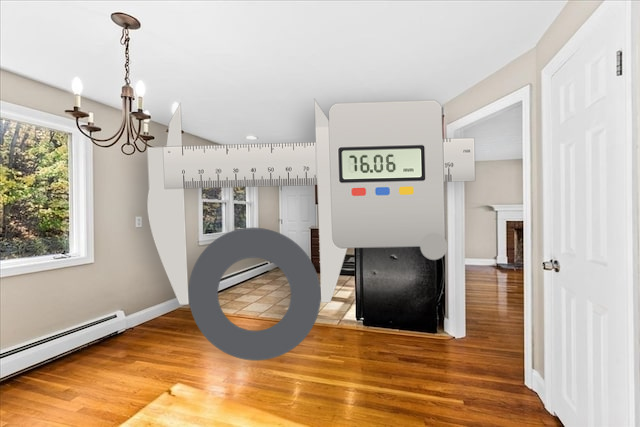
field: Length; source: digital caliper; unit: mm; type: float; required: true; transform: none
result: 76.06 mm
